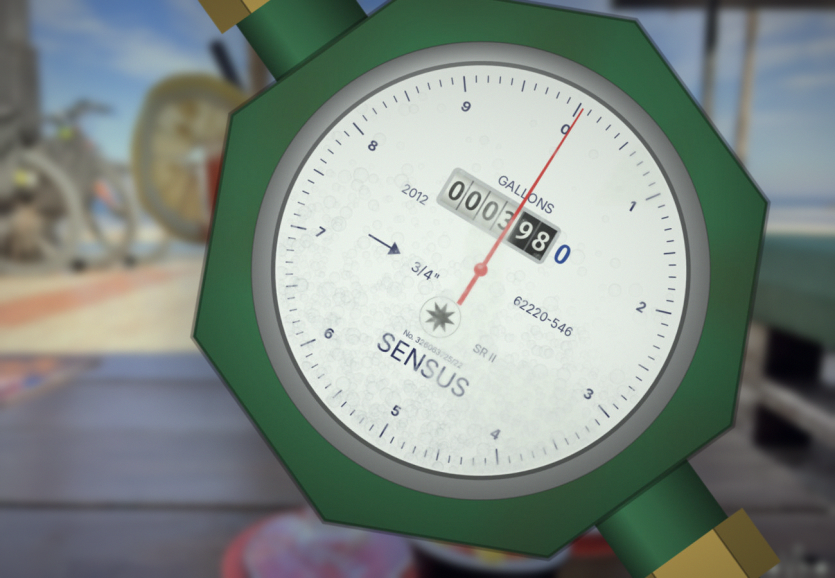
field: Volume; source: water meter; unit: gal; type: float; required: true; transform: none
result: 3980.0 gal
